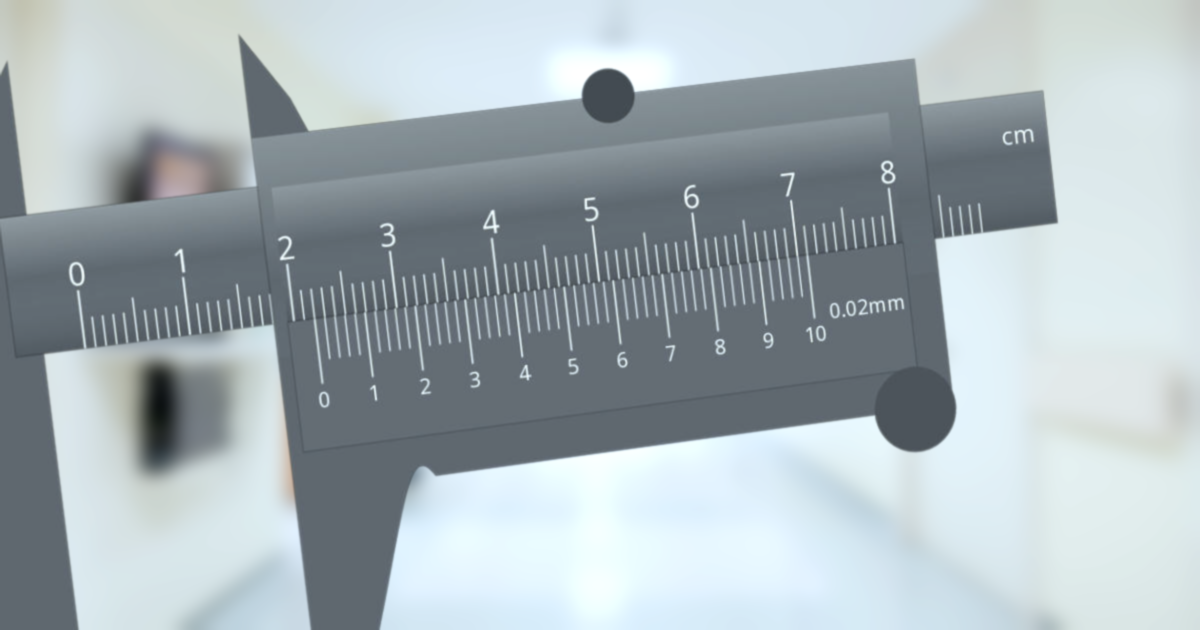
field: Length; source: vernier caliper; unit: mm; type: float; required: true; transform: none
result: 22.0 mm
